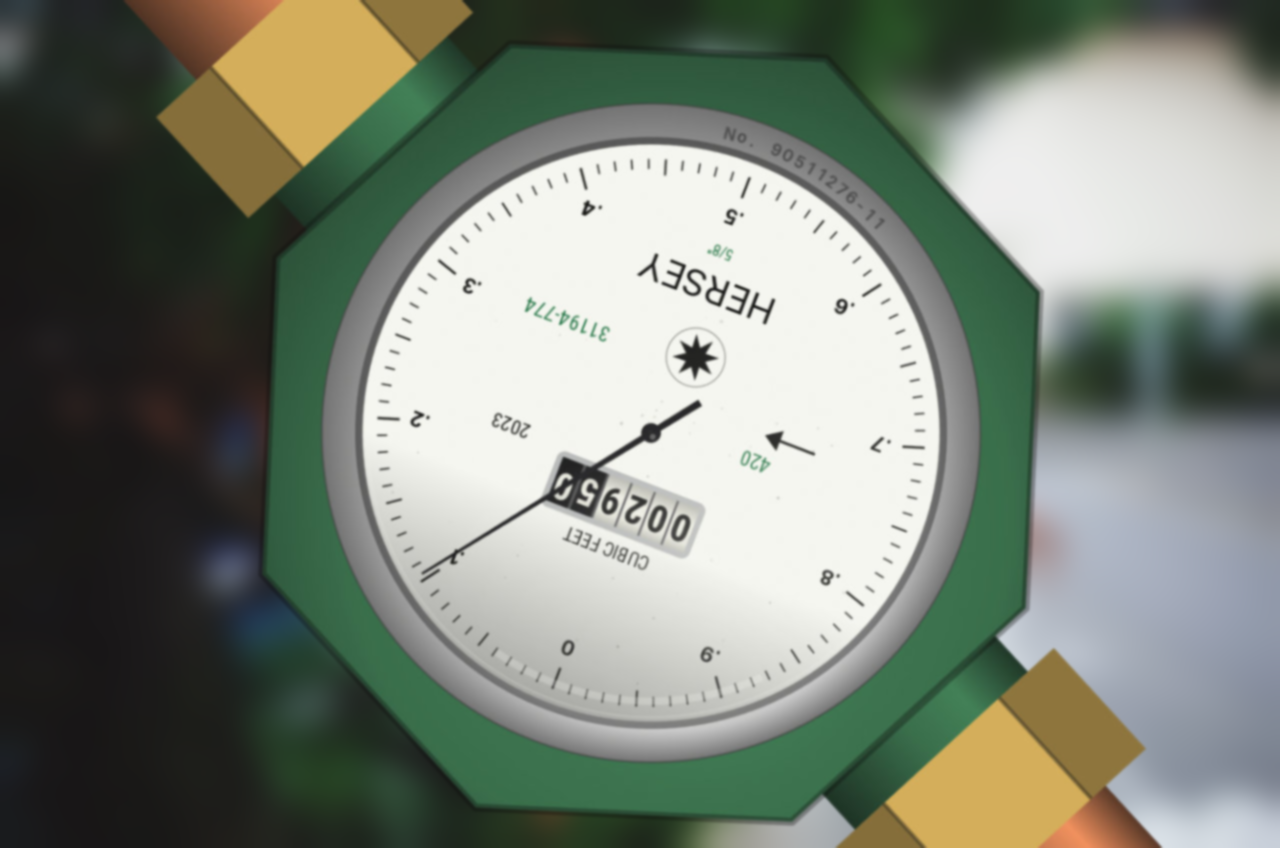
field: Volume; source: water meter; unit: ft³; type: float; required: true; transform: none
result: 2950.10 ft³
